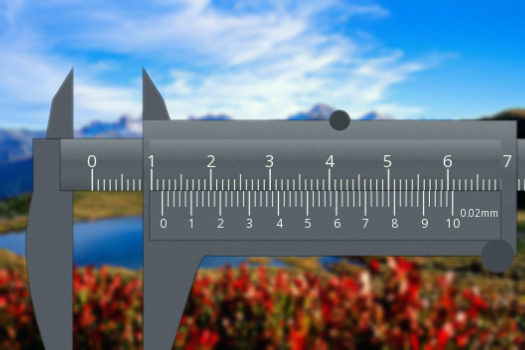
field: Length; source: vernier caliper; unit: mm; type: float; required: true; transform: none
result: 11.8 mm
